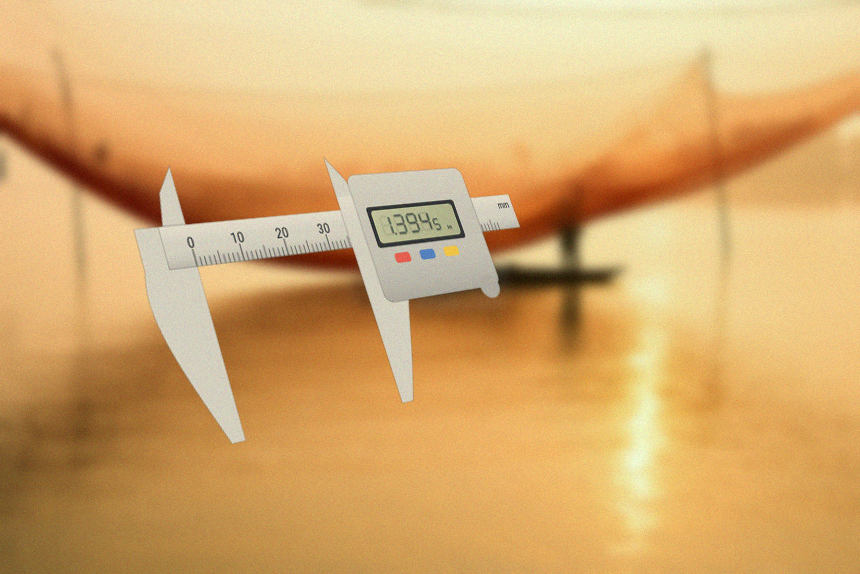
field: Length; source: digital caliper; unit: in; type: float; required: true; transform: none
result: 1.3945 in
